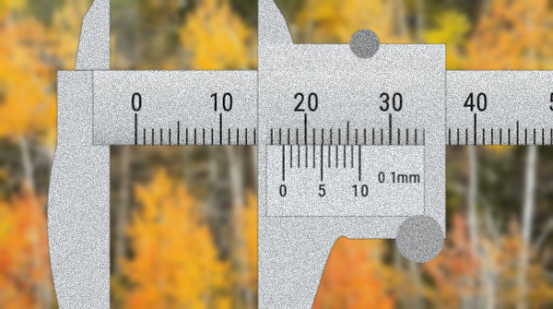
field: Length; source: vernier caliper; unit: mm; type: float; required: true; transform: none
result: 17.4 mm
